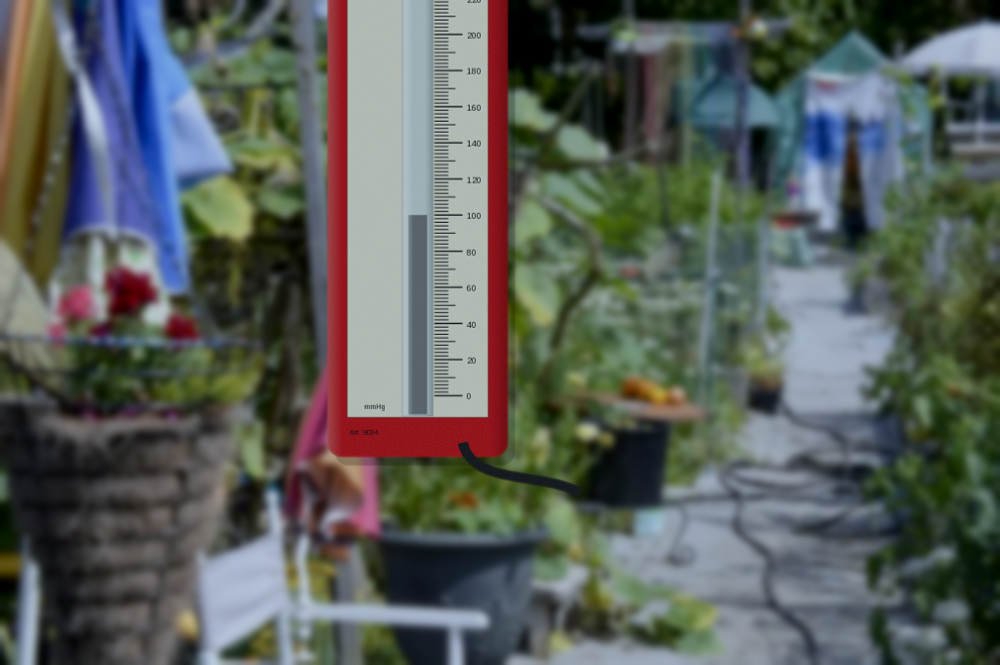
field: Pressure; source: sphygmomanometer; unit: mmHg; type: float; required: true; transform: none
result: 100 mmHg
